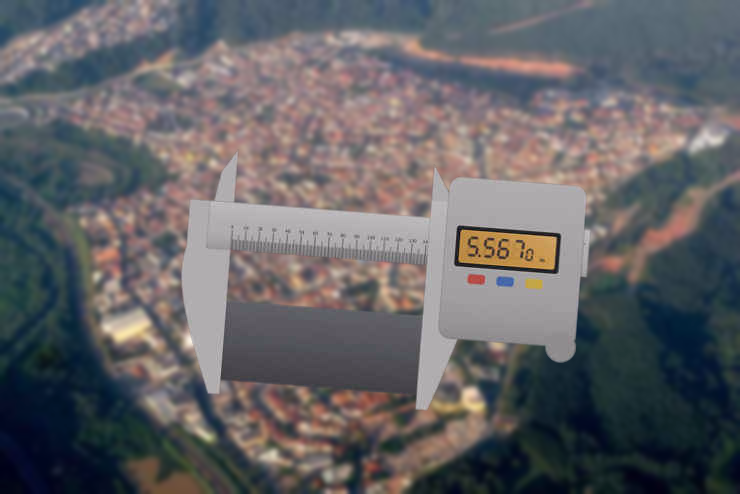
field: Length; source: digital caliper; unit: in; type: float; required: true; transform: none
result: 5.5670 in
